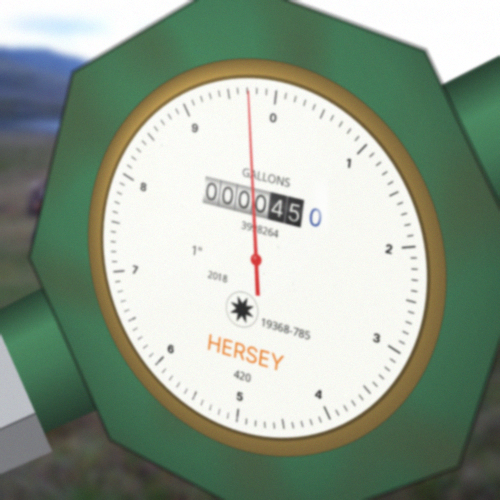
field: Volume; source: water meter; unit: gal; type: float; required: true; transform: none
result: 449.7 gal
